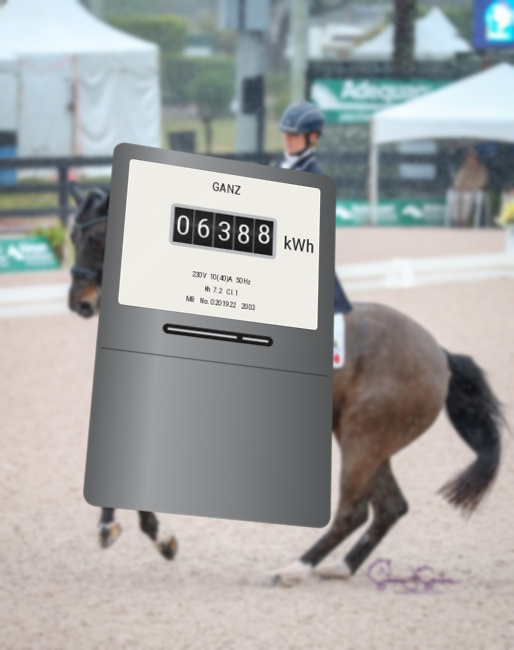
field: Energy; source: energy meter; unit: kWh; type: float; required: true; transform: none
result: 6388 kWh
